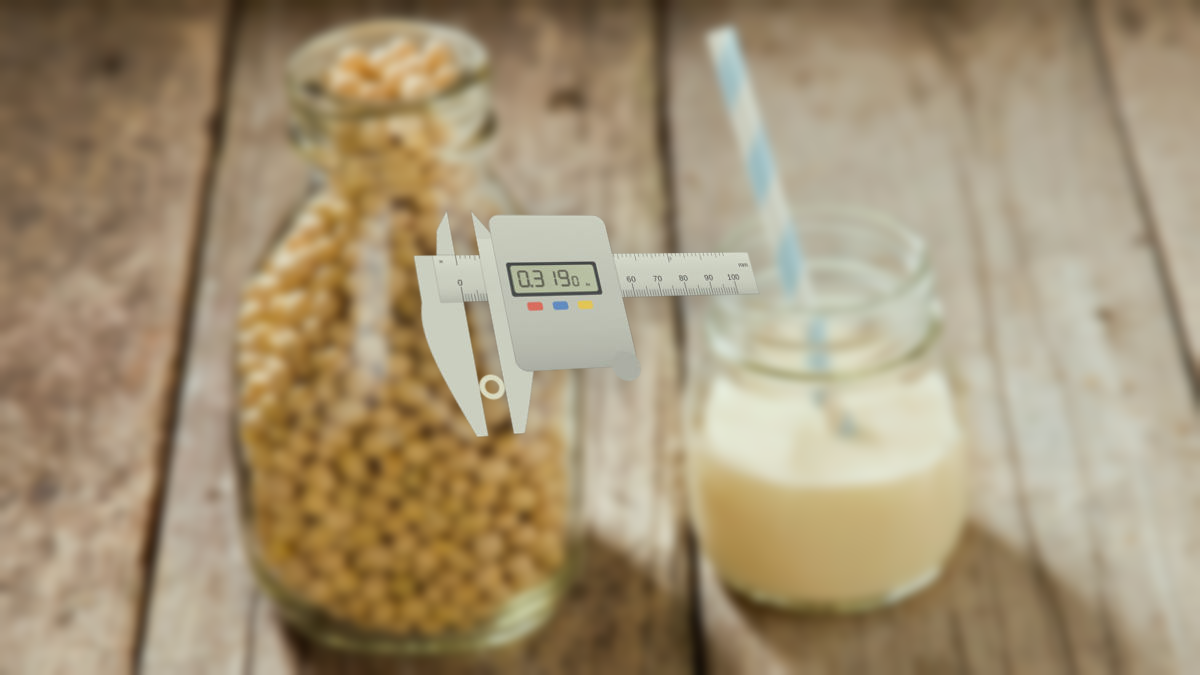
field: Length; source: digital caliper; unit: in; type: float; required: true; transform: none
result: 0.3190 in
